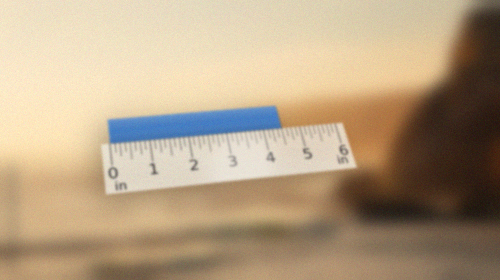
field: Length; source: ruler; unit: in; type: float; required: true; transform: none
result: 4.5 in
